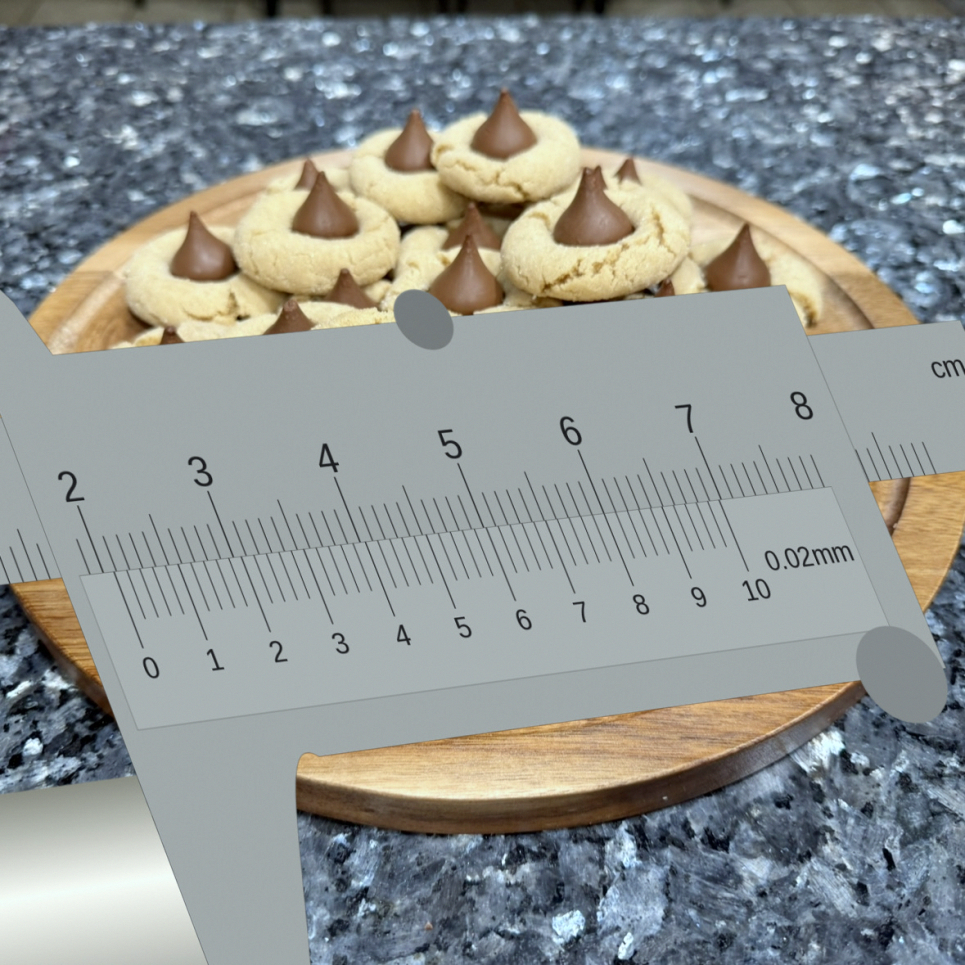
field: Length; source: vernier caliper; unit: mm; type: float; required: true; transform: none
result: 20.8 mm
